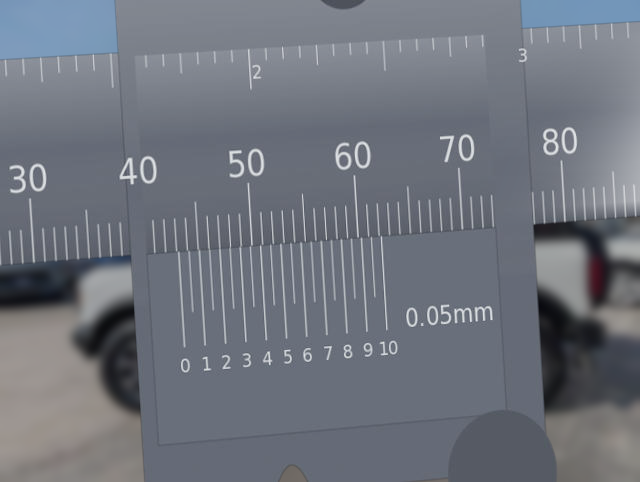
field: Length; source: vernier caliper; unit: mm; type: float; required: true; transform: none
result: 43.2 mm
